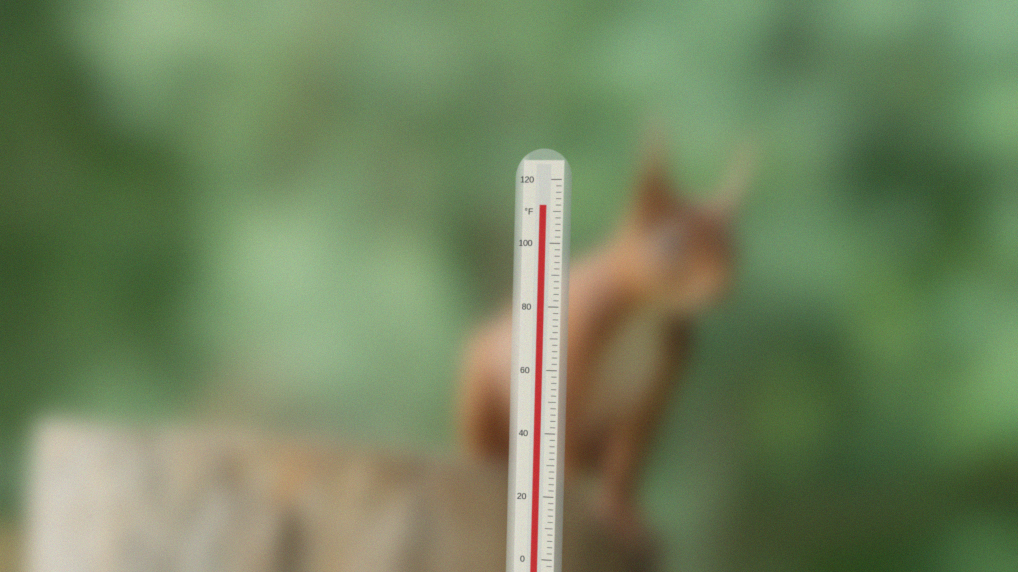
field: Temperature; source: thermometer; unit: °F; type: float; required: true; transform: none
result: 112 °F
